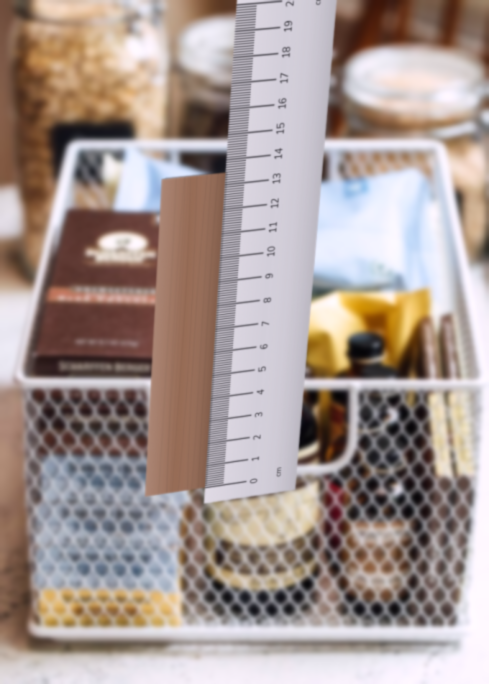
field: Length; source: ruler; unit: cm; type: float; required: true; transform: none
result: 13.5 cm
